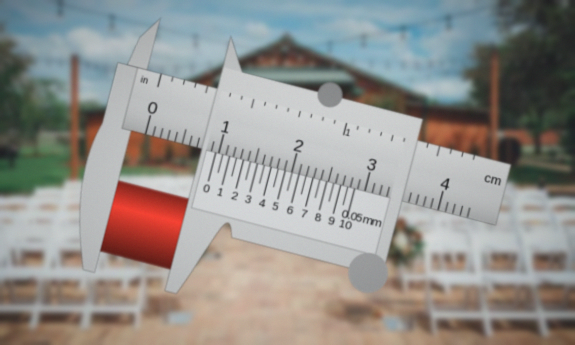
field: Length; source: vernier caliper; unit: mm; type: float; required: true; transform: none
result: 9.6 mm
